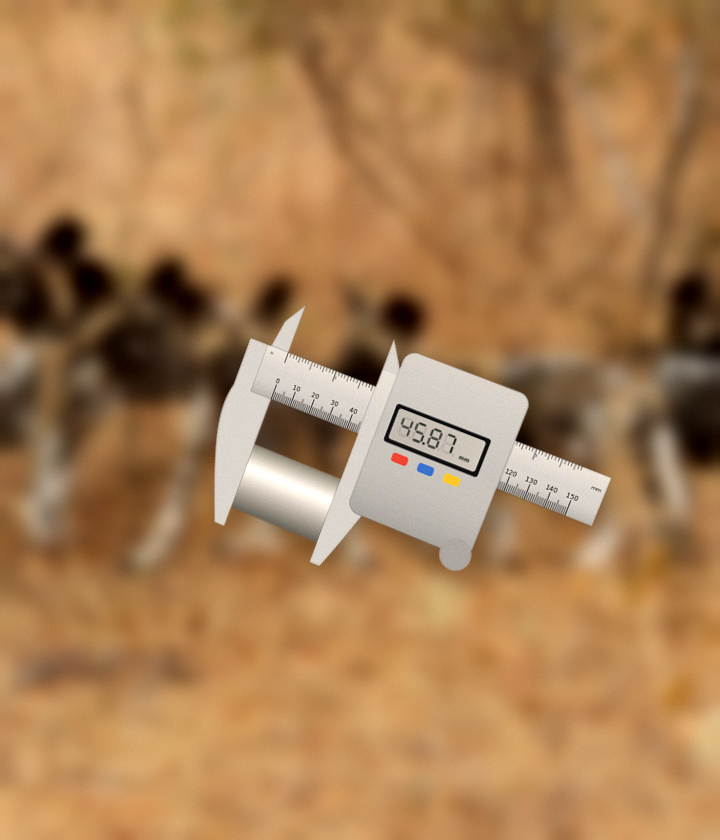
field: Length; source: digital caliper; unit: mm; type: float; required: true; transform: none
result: 45.87 mm
